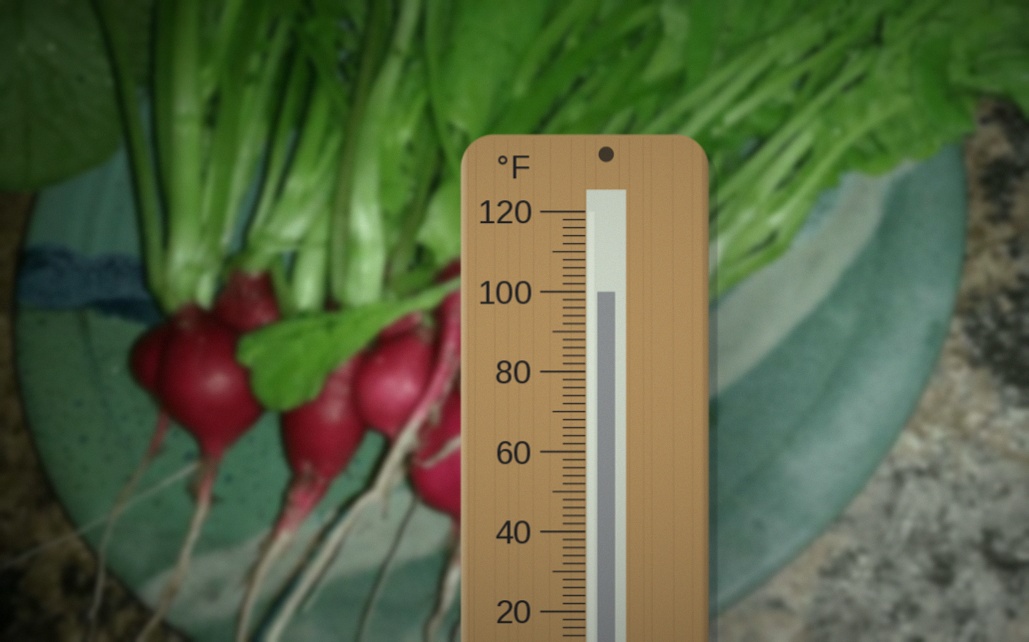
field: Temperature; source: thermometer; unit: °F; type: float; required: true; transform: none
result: 100 °F
